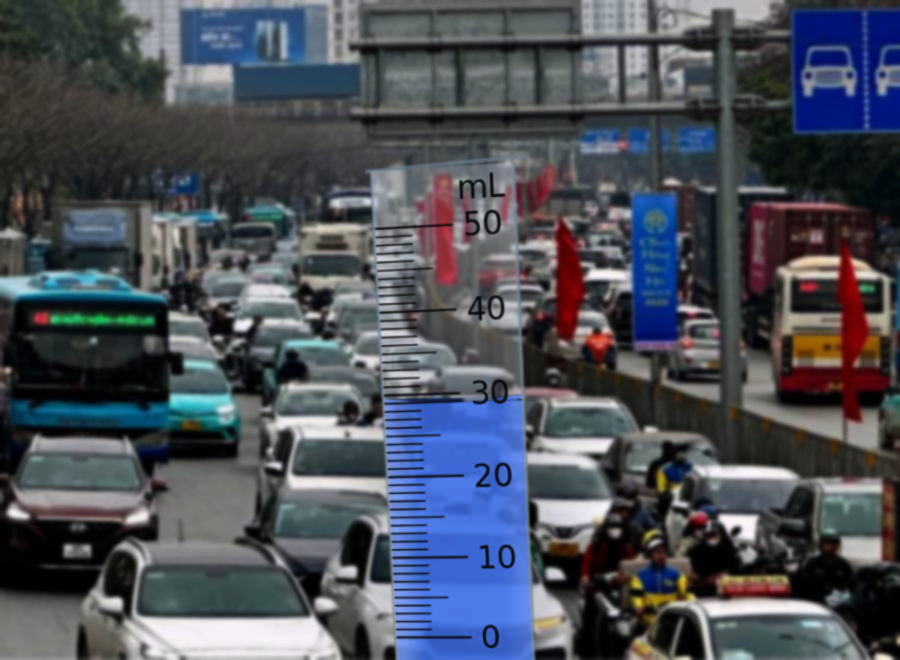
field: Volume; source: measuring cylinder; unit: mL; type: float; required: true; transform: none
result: 29 mL
